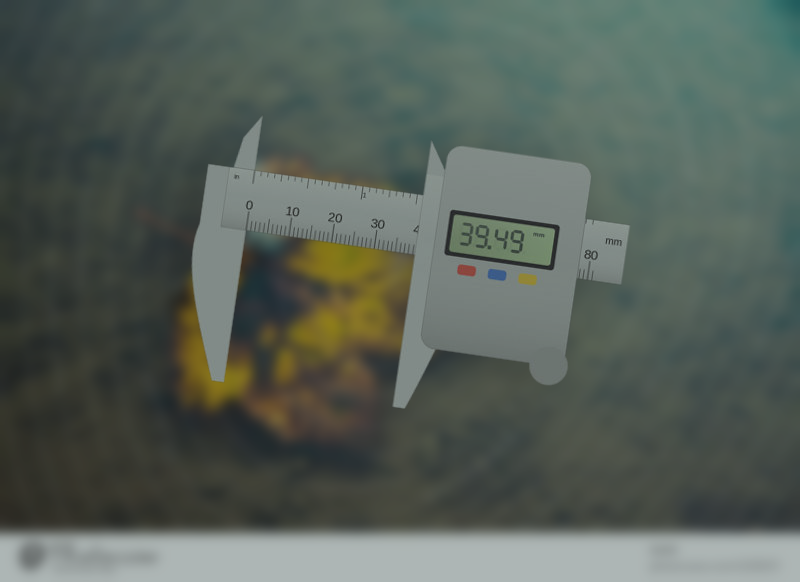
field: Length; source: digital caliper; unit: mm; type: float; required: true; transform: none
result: 39.49 mm
